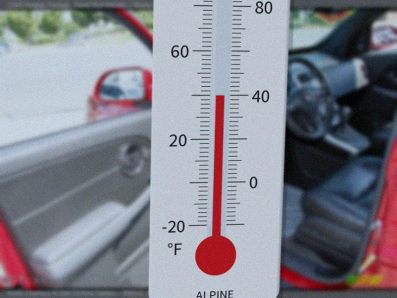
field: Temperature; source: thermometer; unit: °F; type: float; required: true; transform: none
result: 40 °F
